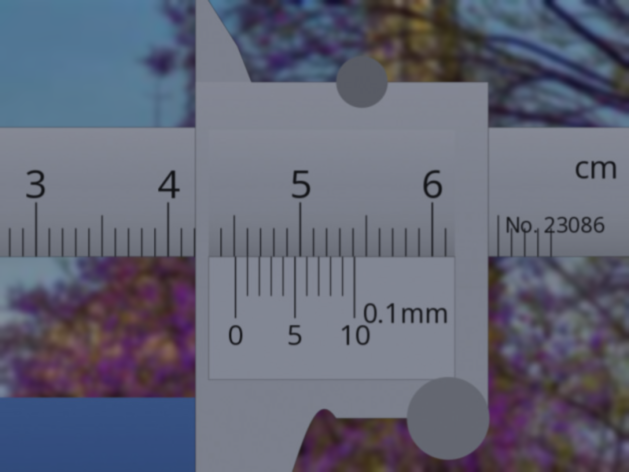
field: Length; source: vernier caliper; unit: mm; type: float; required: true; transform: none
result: 45.1 mm
